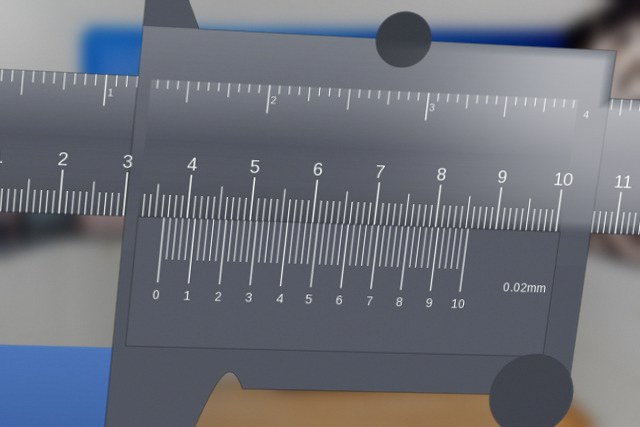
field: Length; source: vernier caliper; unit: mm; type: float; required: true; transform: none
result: 36.4 mm
